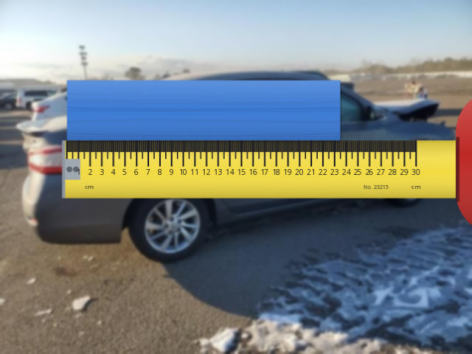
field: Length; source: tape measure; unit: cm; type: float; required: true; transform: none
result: 23.5 cm
